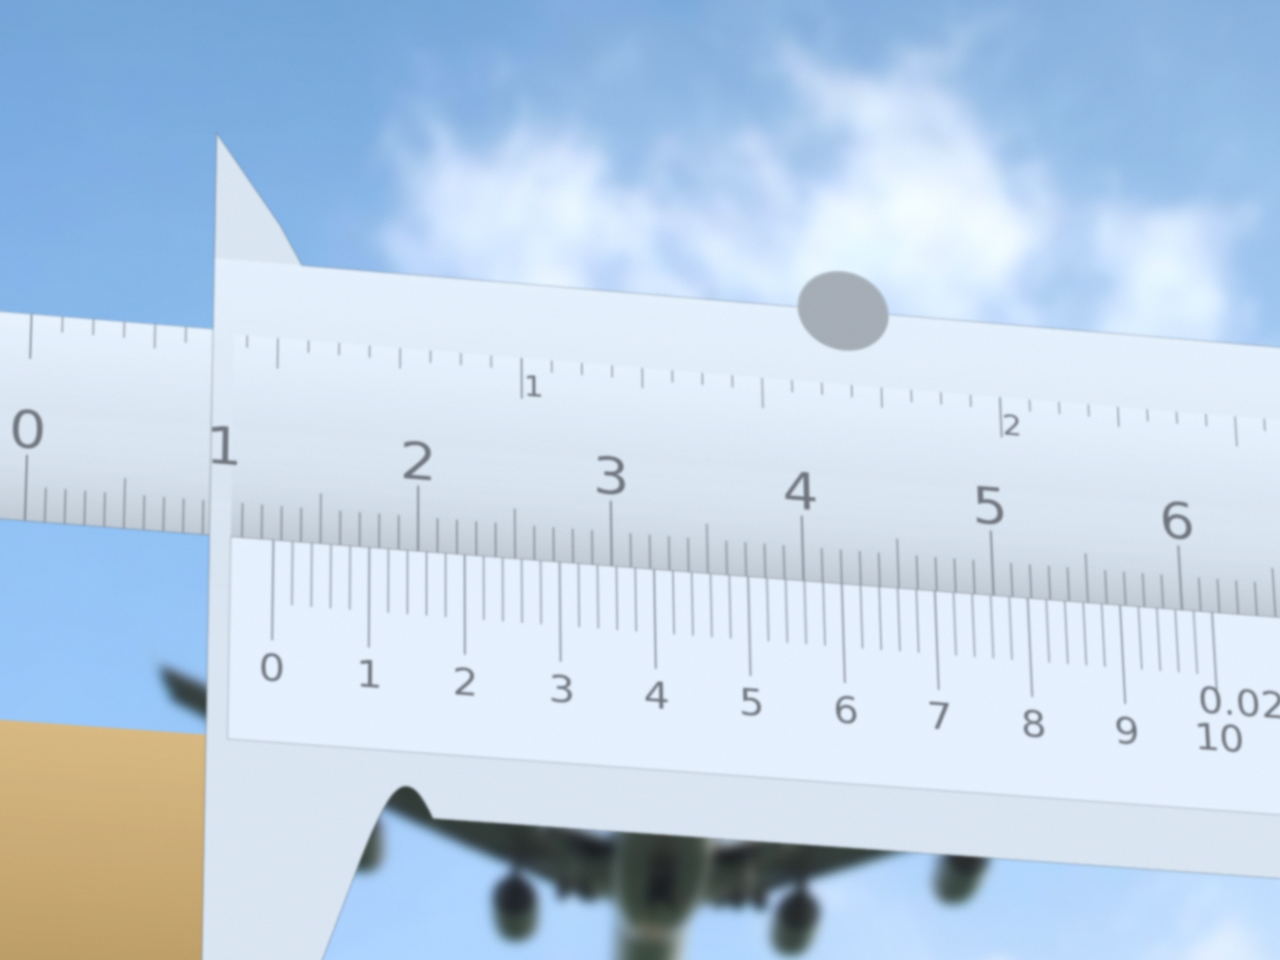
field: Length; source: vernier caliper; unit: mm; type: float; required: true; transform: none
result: 12.6 mm
